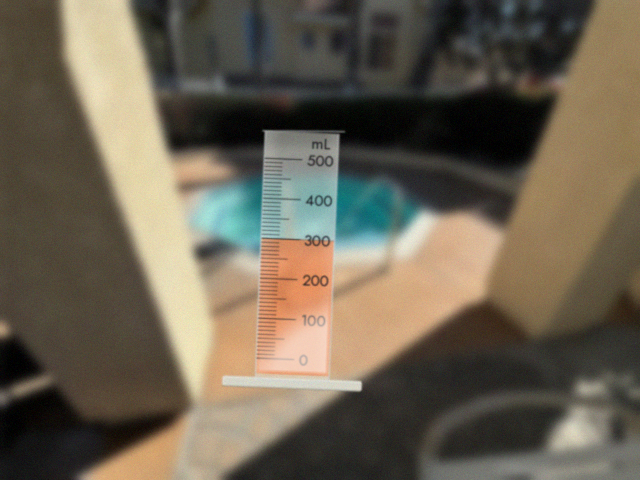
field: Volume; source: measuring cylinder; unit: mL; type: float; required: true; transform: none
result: 300 mL
